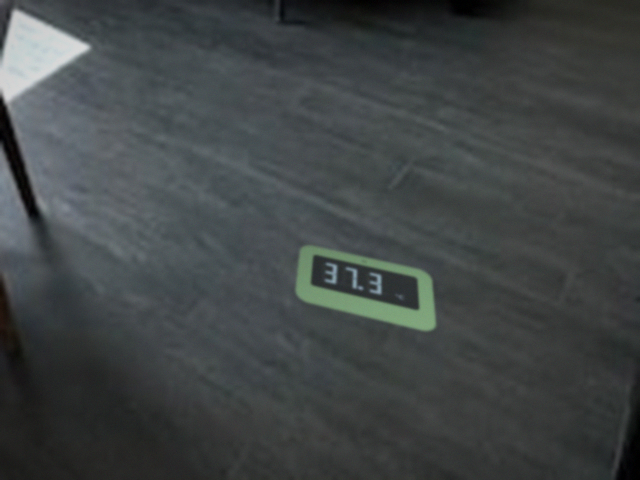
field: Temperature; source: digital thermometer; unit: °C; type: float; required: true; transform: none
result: 37.3 °C
